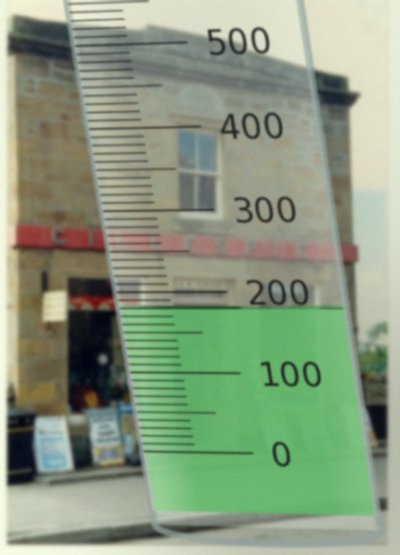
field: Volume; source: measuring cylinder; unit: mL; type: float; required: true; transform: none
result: 180 mL
